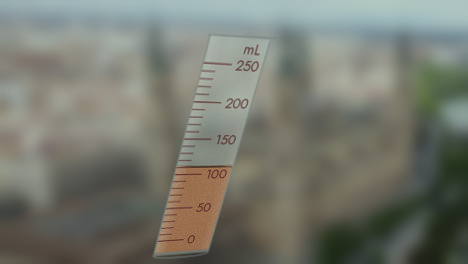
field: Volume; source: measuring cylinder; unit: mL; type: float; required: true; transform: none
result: 110 mL
